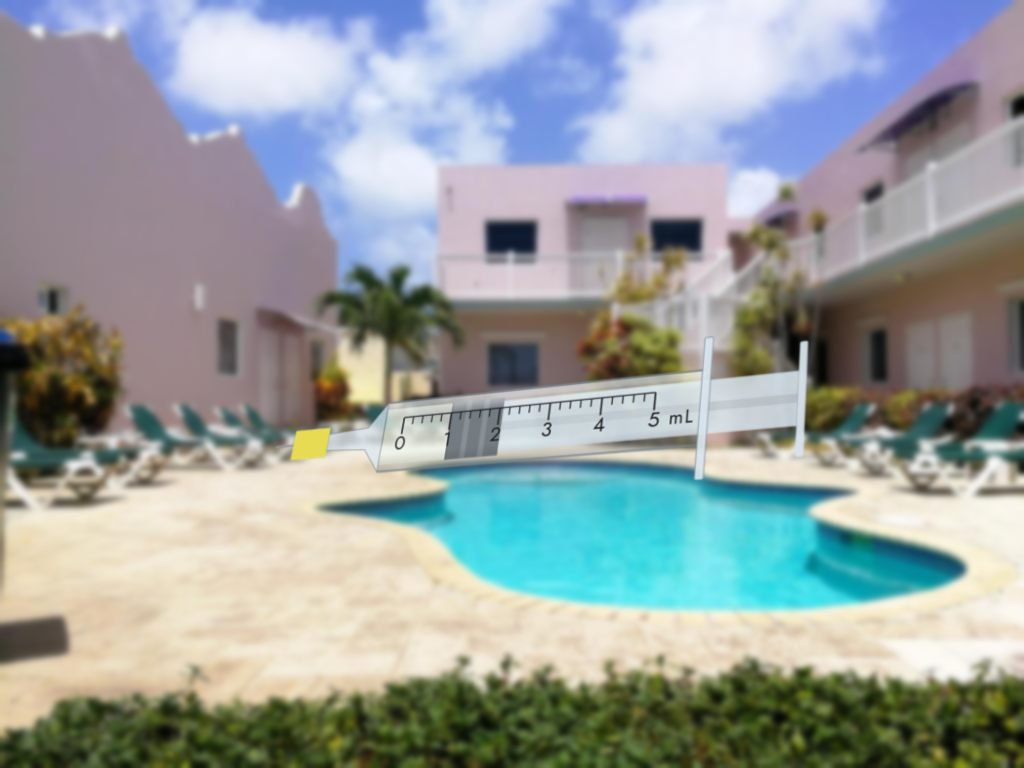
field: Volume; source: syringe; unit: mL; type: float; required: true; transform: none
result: 1 mL
